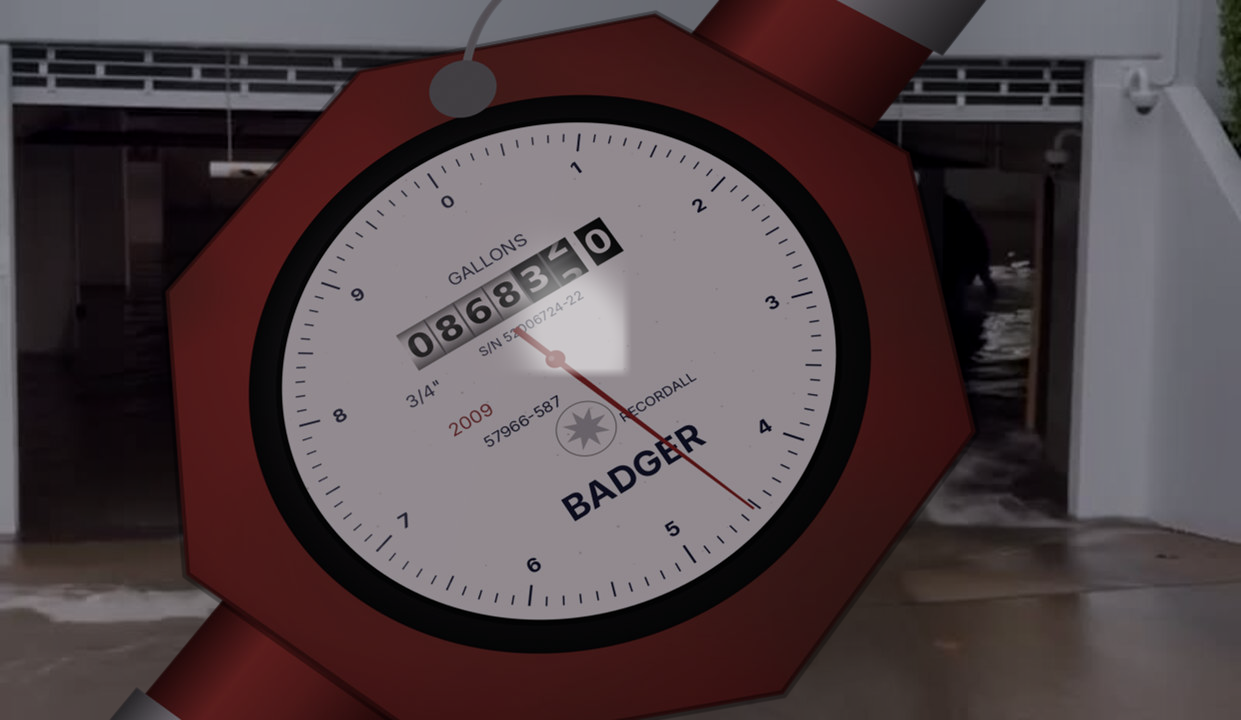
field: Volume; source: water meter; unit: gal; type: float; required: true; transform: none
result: 868324.5 gal
